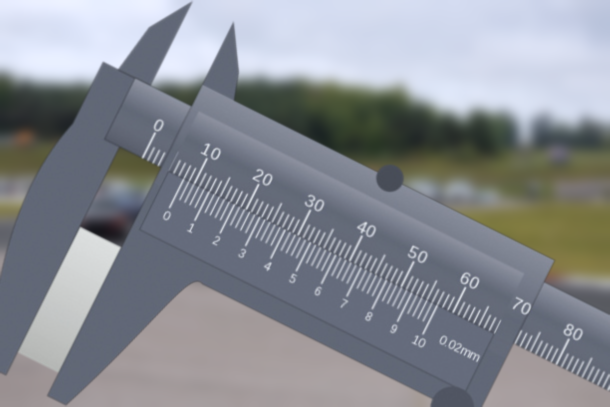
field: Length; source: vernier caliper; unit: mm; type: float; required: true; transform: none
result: 8.0 mm
